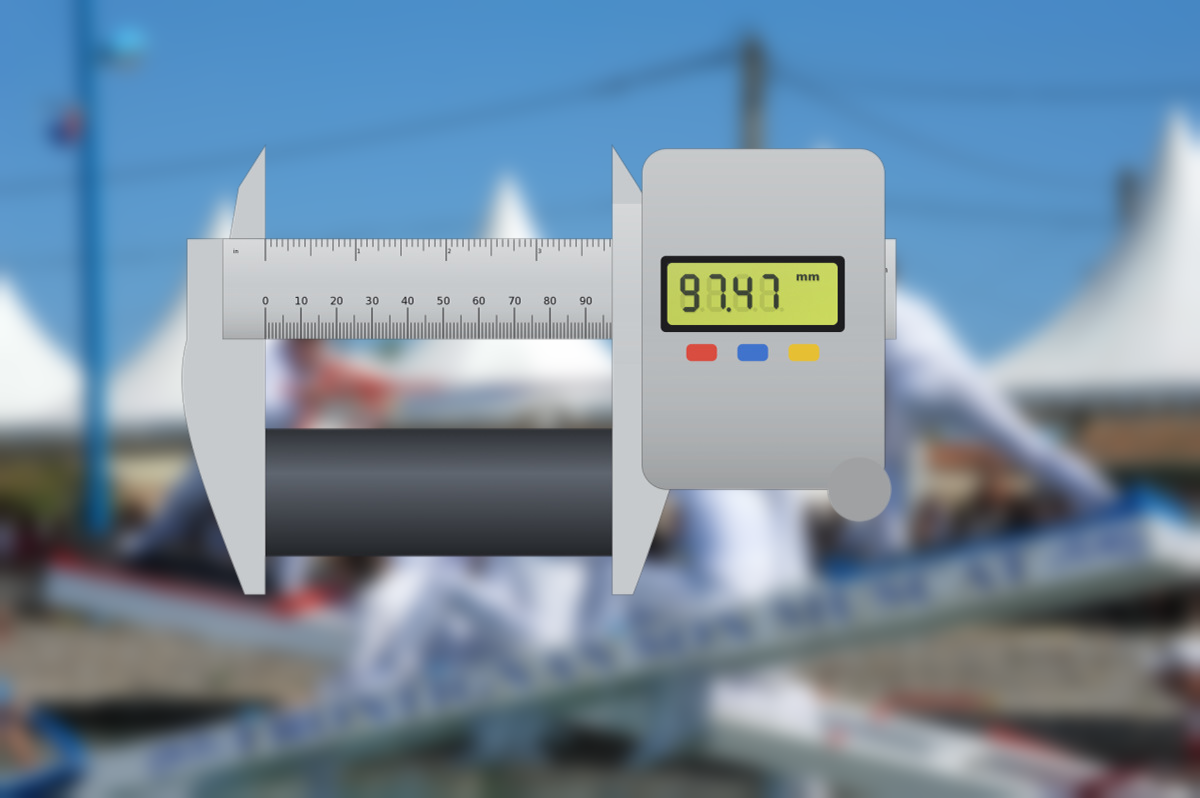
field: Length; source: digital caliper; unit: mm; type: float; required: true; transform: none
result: 97.47 mm
